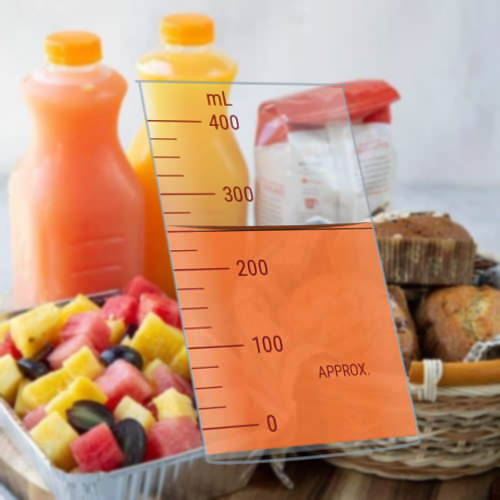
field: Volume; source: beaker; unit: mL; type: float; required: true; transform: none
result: 250 mL
